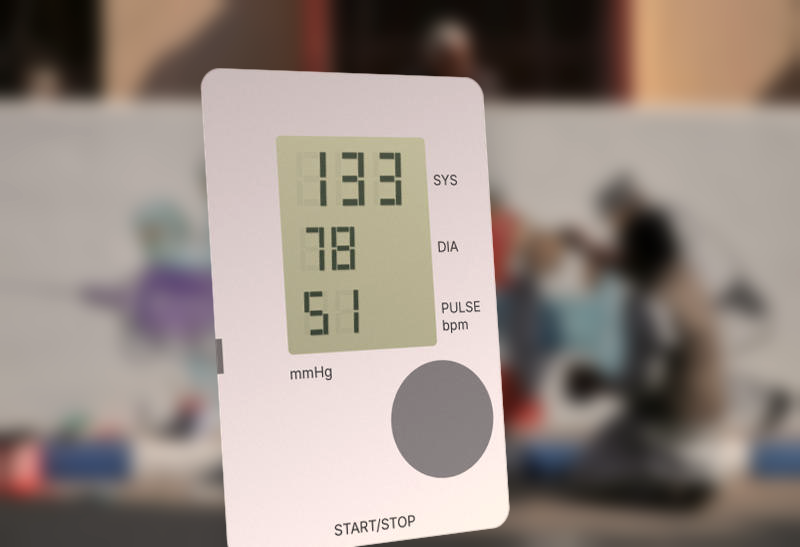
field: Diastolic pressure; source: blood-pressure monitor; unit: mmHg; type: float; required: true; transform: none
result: 78 mmHg
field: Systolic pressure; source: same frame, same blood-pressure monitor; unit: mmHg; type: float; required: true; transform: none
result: 133 mmHg
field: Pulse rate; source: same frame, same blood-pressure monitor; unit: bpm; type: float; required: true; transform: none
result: 51 bpm
